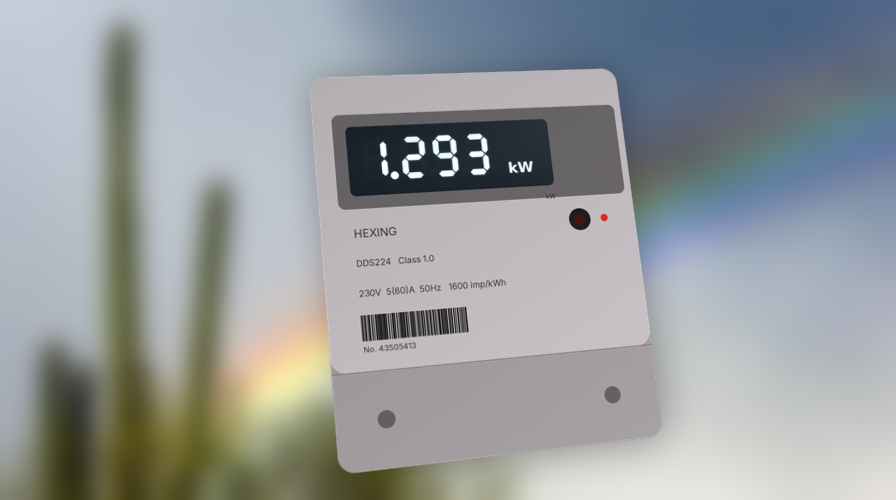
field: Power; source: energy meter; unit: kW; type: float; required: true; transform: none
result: 1.293 kW
